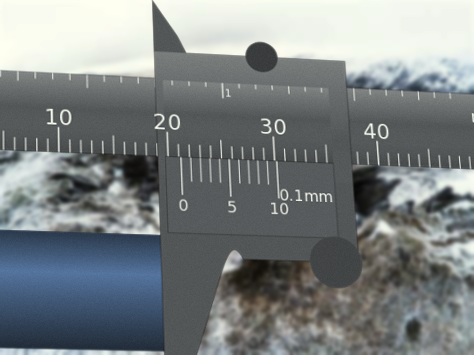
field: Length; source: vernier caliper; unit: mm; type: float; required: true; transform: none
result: 21.2 mm
